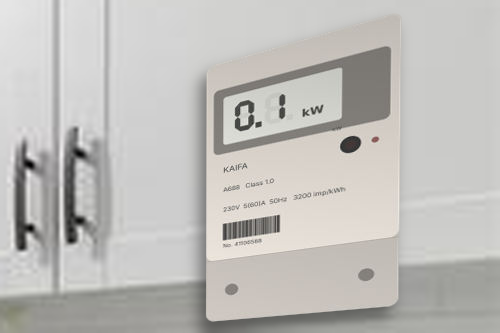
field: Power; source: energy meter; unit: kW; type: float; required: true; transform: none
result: 0.1 kW
